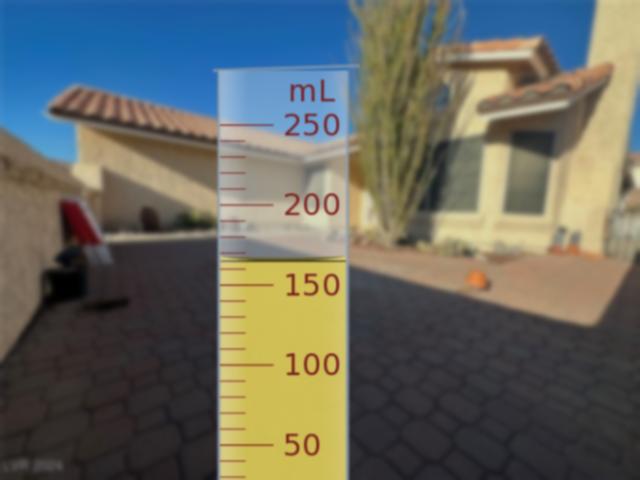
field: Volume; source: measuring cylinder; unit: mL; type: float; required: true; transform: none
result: 165 mL
